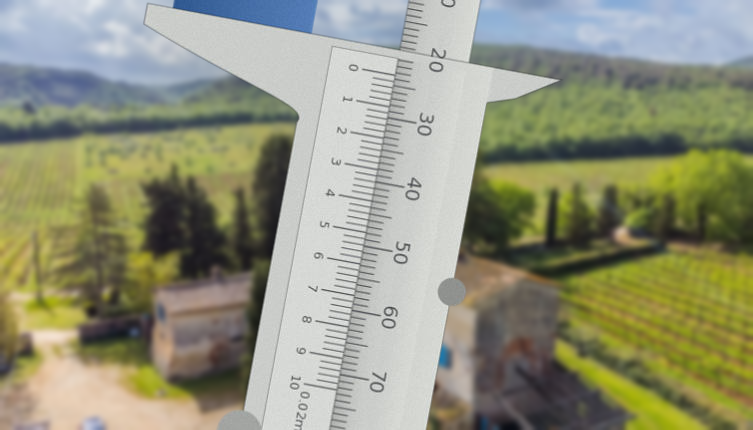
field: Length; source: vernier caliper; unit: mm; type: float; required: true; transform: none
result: 23.4 mm
